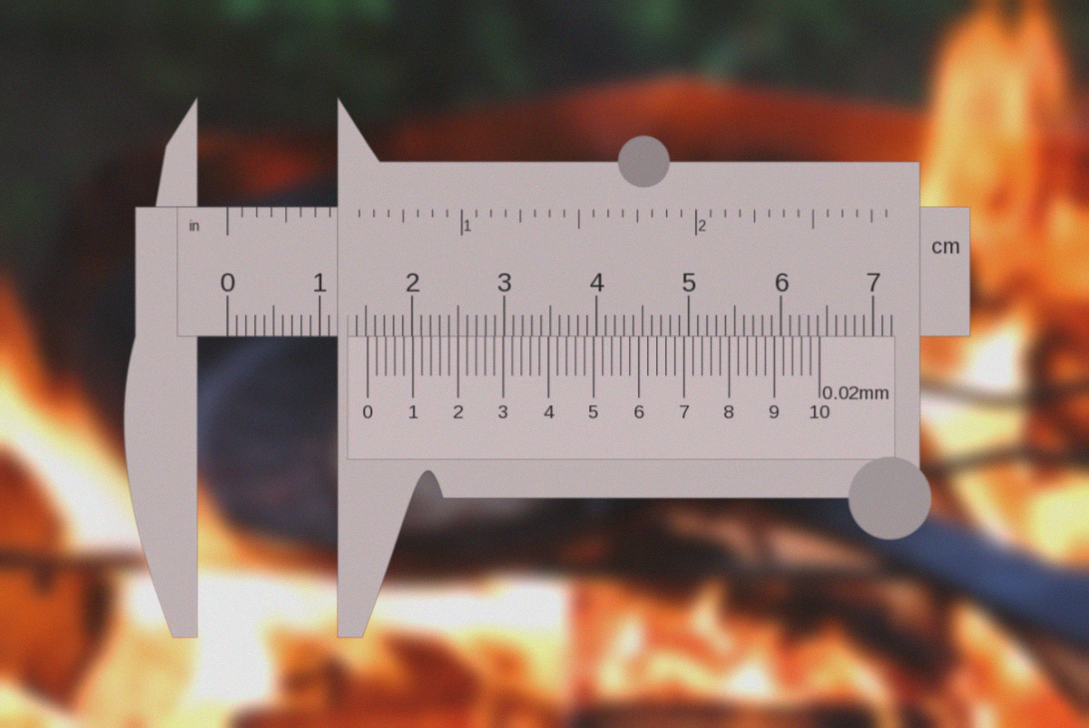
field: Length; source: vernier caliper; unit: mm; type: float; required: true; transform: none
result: 15.2 mm
